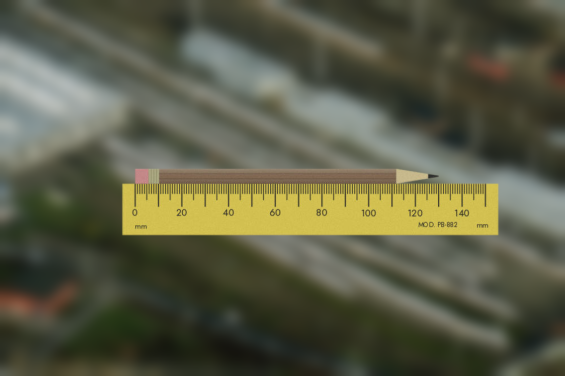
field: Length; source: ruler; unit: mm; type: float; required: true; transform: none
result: 130 mm
